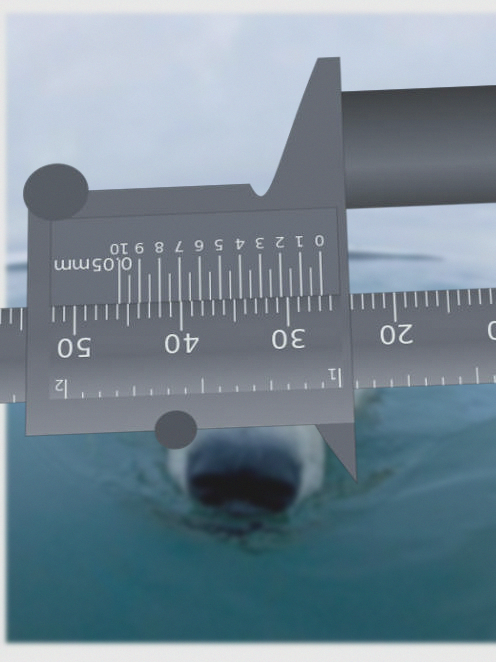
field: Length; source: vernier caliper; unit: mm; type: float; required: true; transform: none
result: 26.8 mm
